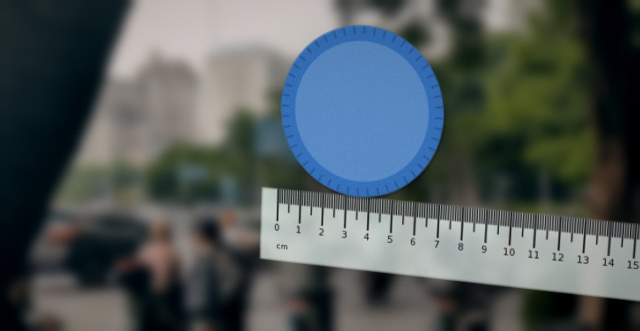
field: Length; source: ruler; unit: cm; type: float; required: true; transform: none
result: 7 cm
